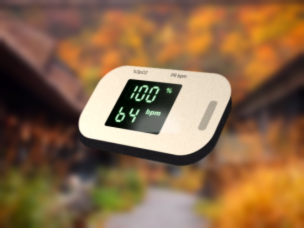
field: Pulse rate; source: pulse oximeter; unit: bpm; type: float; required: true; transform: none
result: 64 bpm
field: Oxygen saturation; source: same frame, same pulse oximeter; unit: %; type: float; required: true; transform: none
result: 100 %
